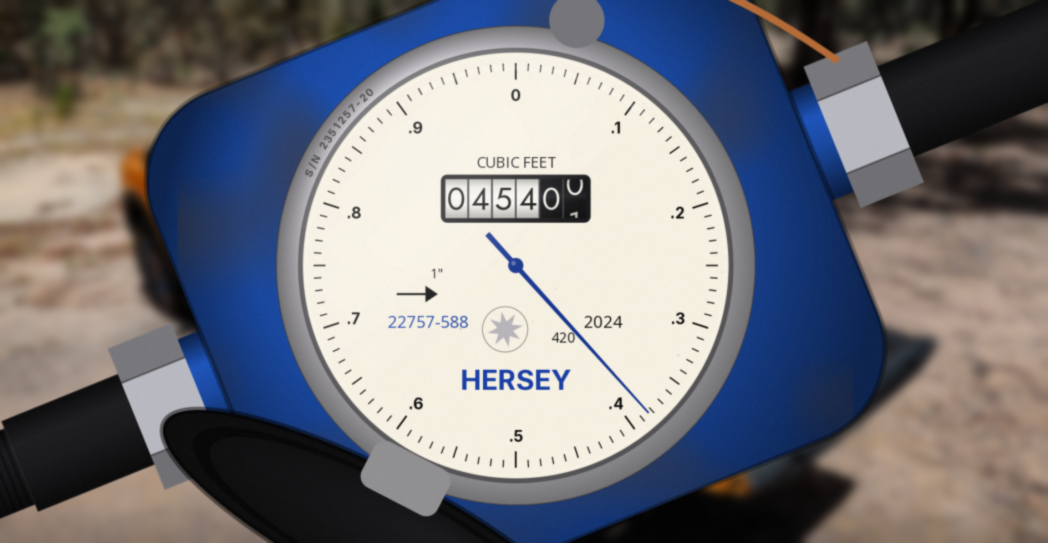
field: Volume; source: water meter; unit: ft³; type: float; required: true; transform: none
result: 45400.38 ft³
